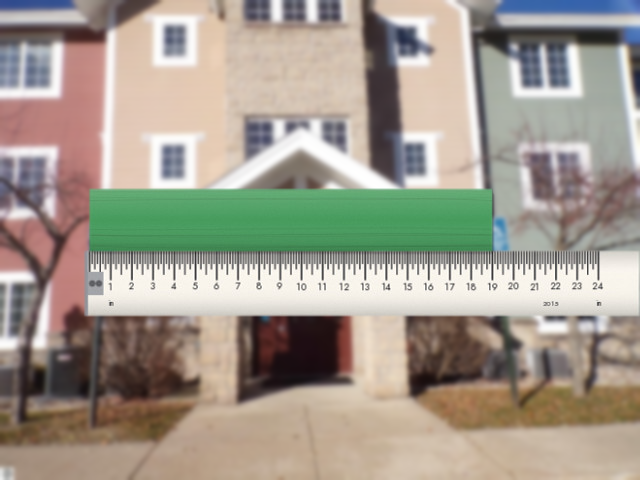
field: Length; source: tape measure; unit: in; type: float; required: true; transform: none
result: 19 in
